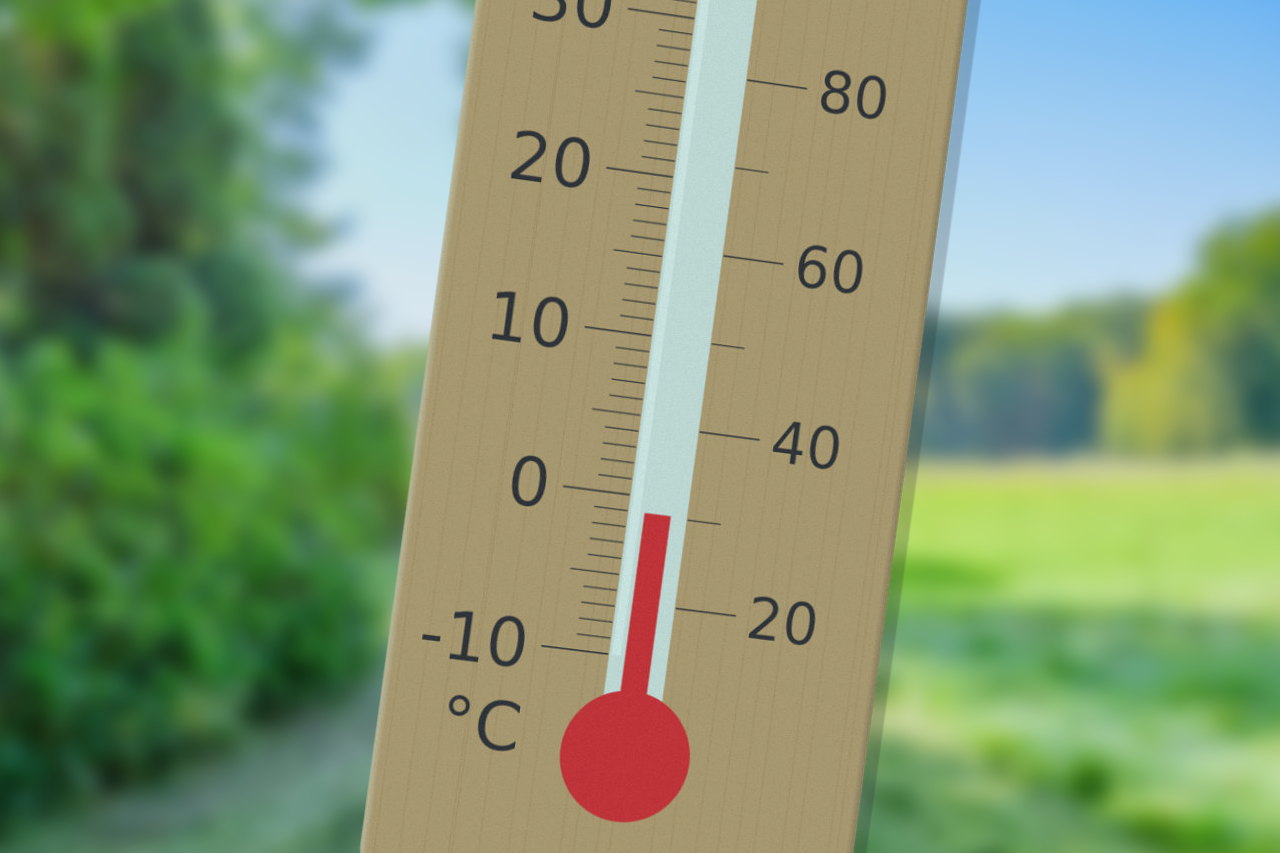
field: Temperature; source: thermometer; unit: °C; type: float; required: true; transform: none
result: -1 °C
